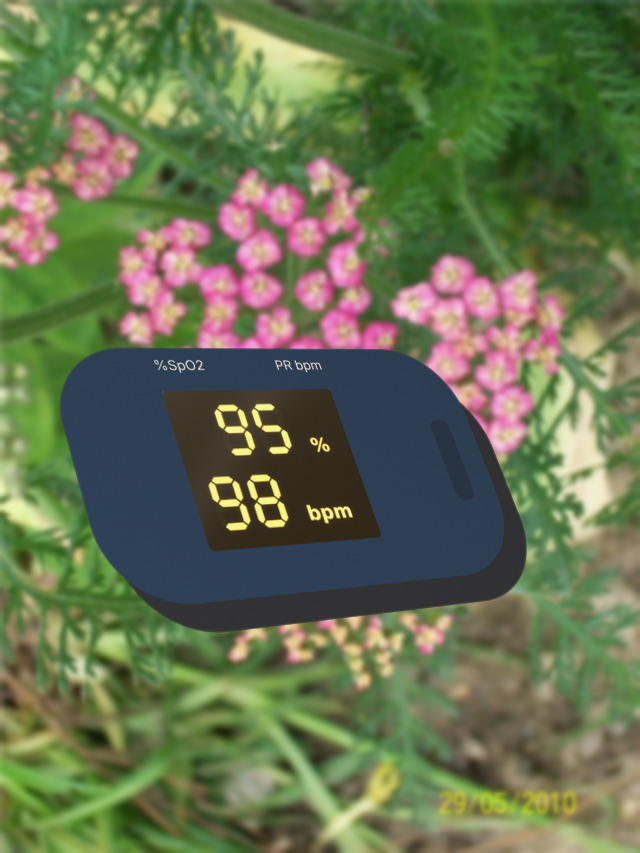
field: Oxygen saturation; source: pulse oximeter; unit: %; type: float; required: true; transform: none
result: 95 %
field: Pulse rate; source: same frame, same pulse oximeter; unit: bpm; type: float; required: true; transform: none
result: 98 bpm
